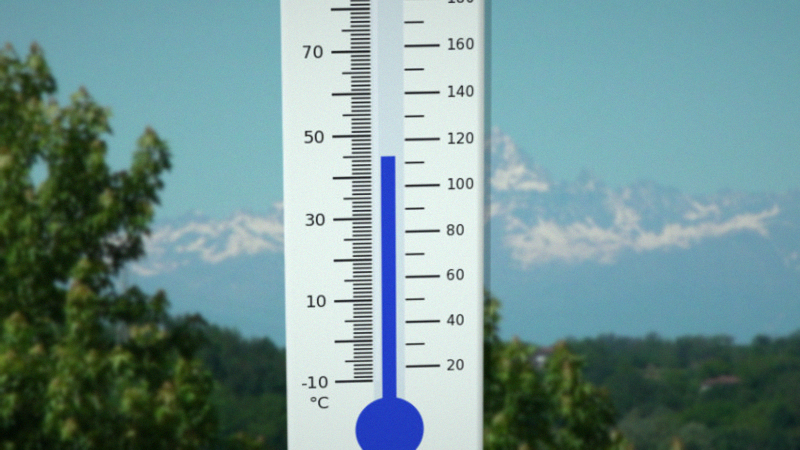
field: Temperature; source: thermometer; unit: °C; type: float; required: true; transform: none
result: 45 °C
